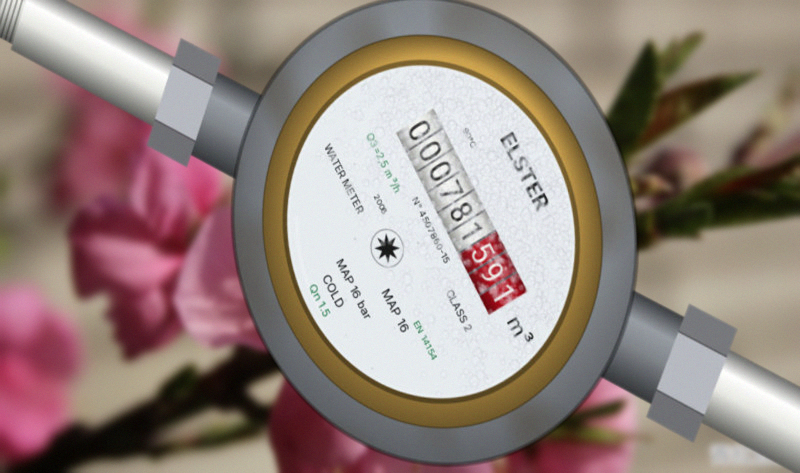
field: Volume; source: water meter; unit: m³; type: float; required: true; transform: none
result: 781.591 m³
